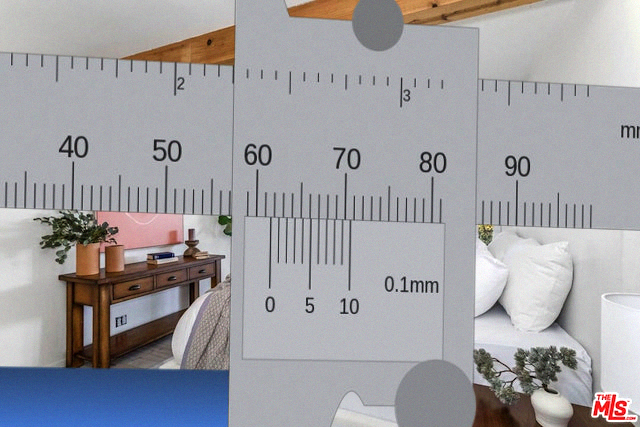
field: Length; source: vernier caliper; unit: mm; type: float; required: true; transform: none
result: 61.6 mm
